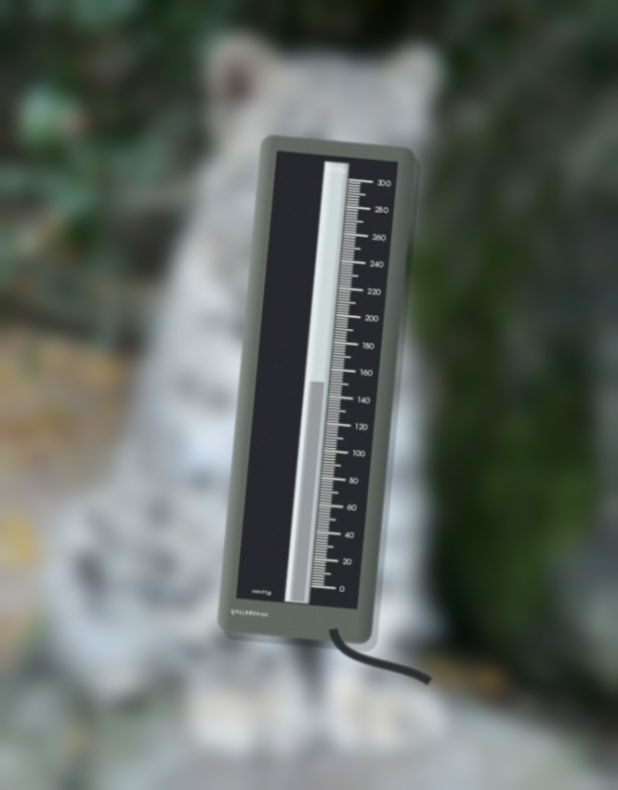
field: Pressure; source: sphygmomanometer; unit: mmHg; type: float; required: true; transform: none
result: 150 mmHg
